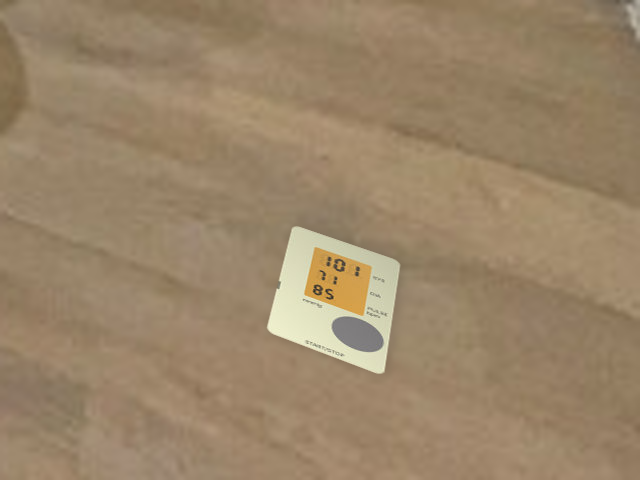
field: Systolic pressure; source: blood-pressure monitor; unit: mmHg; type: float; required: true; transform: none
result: 101 mmHg
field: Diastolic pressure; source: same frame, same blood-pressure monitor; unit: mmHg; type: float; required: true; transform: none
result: 71 mmHg
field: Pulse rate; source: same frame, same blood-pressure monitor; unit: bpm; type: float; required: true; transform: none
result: 85 bpm
